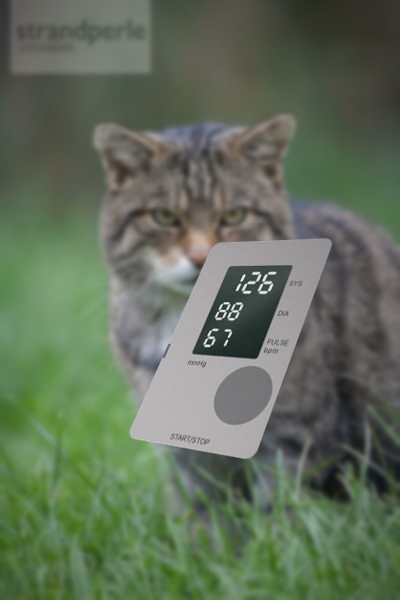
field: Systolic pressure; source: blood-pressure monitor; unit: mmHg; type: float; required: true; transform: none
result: 126 mmHg
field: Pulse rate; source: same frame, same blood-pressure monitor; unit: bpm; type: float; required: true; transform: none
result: 67 bpm
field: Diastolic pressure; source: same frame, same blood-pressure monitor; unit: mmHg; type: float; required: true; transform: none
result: 88 mmHg
